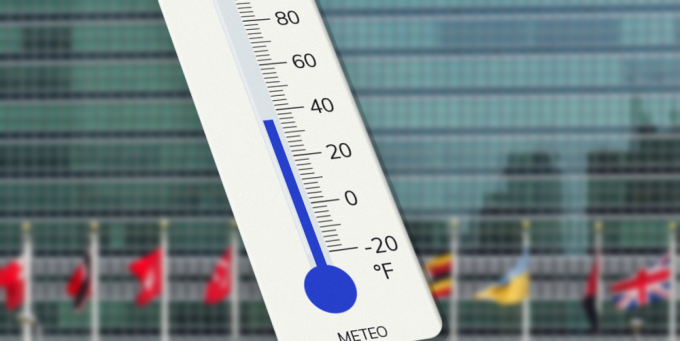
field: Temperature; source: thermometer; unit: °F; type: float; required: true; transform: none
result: 36 °F
